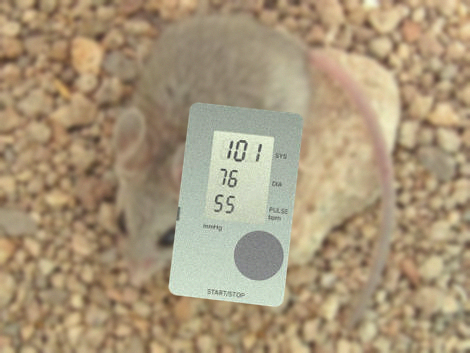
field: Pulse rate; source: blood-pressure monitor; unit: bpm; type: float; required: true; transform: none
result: 55 bpm
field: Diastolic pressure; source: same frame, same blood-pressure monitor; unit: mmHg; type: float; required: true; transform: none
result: 76 mmHg
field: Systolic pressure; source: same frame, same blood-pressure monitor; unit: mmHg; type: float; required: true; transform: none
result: 101 mmHg
